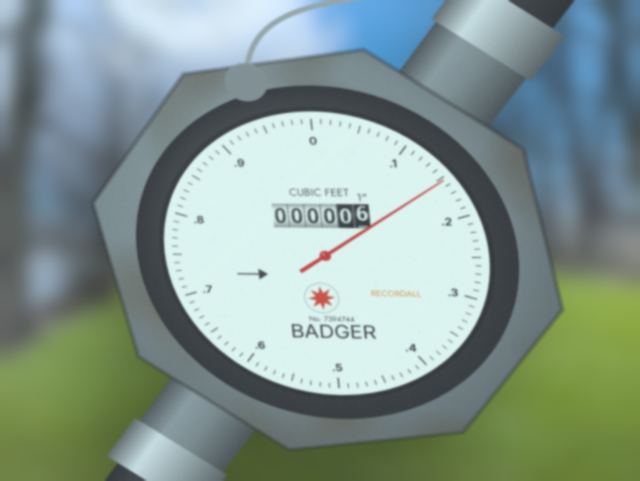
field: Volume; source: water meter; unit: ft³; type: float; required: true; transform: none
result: 6.15 ft³
